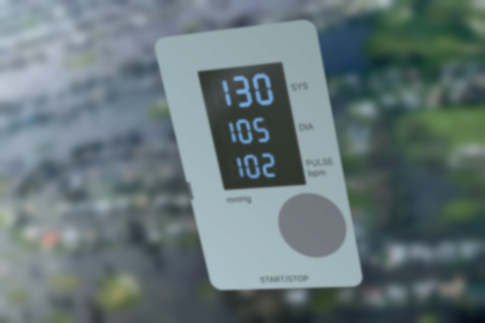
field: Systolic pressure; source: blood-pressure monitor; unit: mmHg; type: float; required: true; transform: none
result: 130 mmHg
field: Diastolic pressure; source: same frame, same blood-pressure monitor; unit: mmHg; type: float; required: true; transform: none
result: 105 mmHg
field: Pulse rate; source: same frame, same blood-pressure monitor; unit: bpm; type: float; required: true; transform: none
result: 102 bpm
